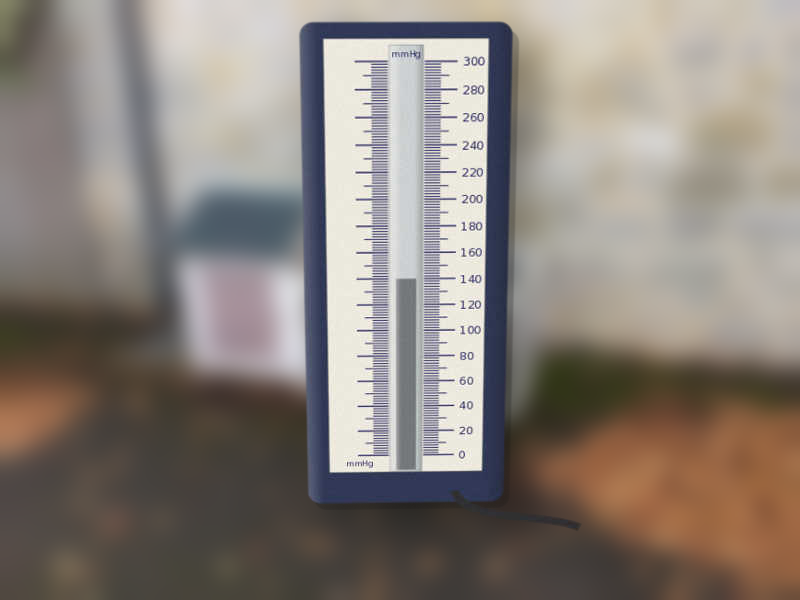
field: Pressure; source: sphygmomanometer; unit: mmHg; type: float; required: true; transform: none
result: 140 mmHg
